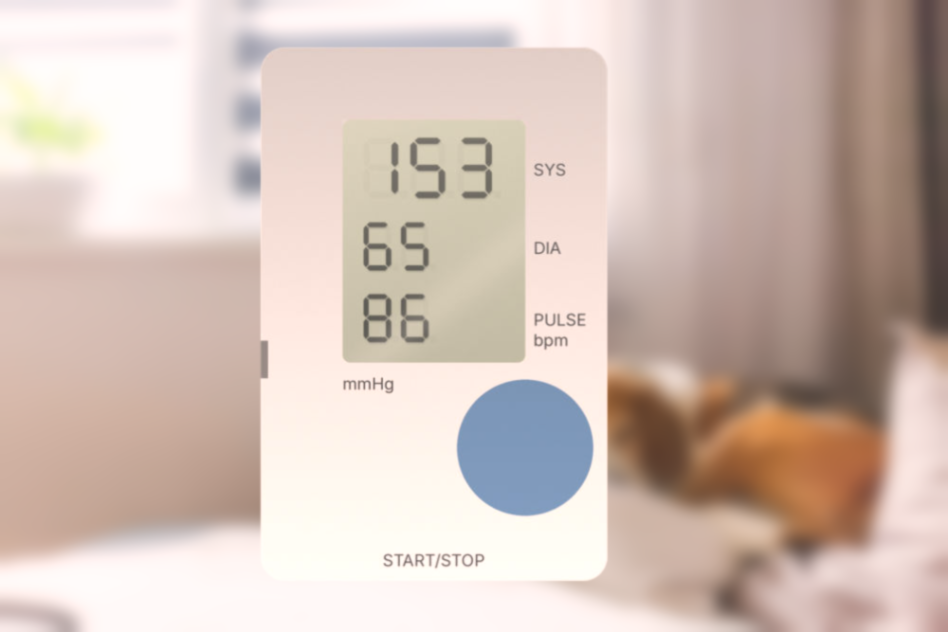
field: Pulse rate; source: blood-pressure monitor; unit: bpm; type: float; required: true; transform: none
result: 86 bpm
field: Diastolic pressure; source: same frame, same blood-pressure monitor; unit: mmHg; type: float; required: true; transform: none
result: 65 mmHg
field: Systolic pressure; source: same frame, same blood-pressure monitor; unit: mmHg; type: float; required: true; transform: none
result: 153 mmHg
